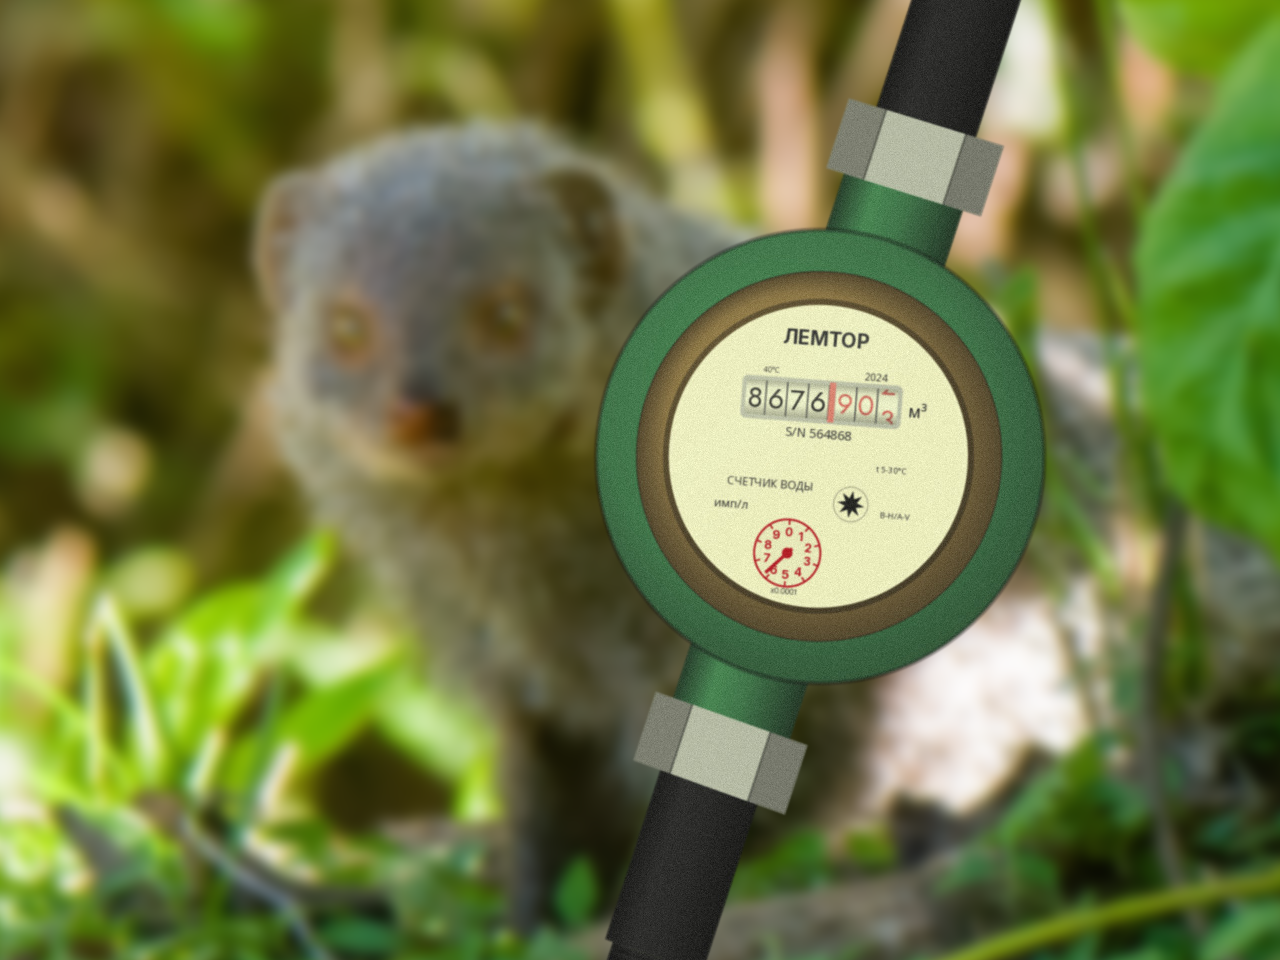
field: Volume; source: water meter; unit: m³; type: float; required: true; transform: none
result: 8676.9026 m³
